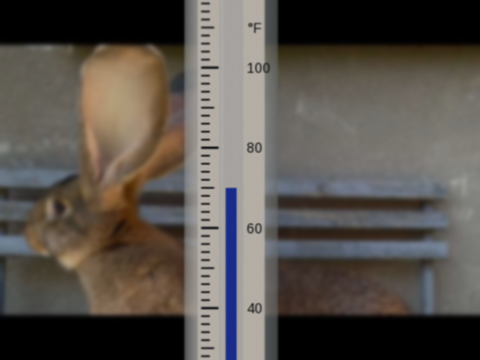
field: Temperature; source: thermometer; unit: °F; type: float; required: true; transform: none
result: 70 °F
